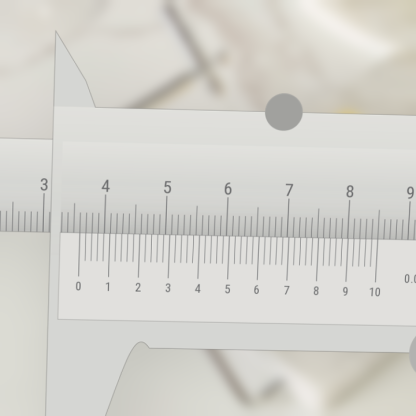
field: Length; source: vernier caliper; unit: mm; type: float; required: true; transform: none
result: 36.0 mm
